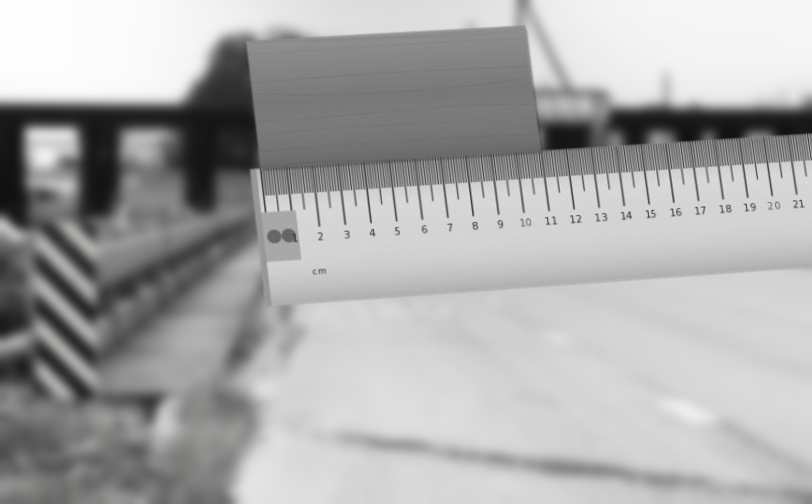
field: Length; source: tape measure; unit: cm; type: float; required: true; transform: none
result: 11 cm
